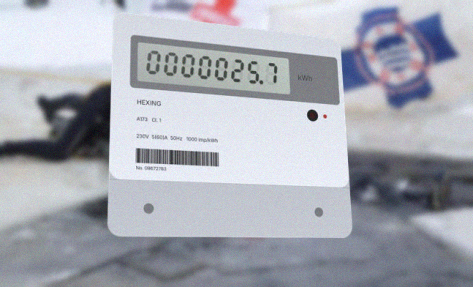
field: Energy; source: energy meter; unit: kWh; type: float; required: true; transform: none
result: 25.7 kWh
